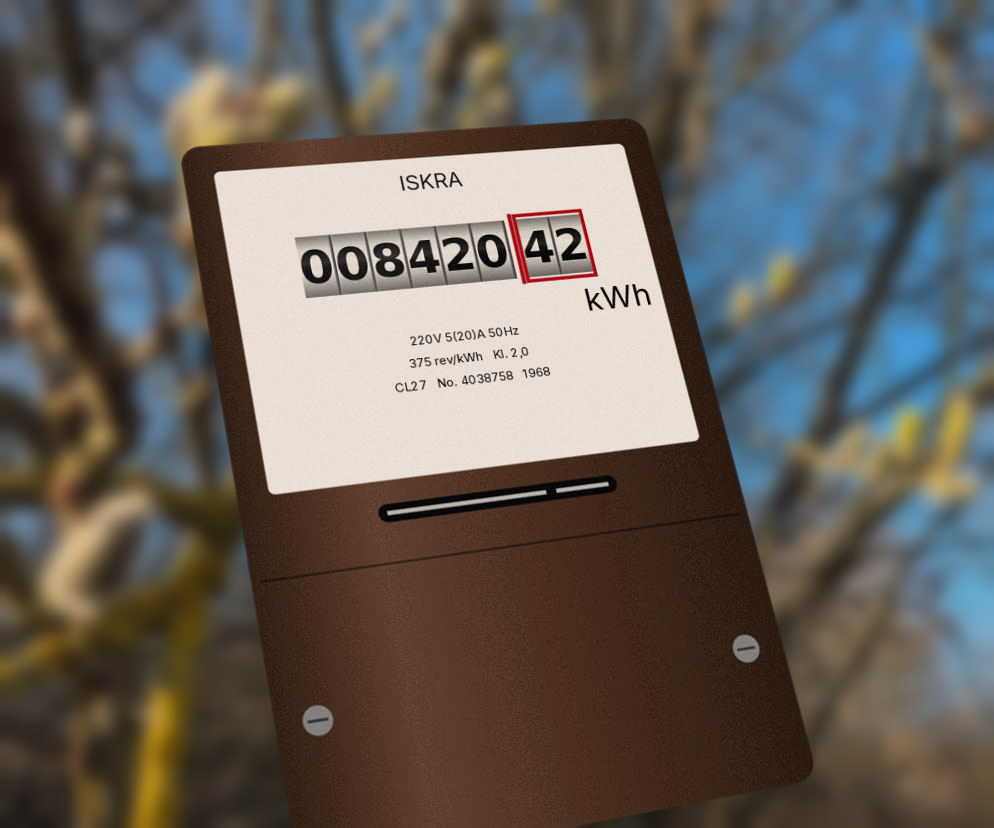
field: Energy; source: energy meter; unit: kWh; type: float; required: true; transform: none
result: 8420.42 kWh
